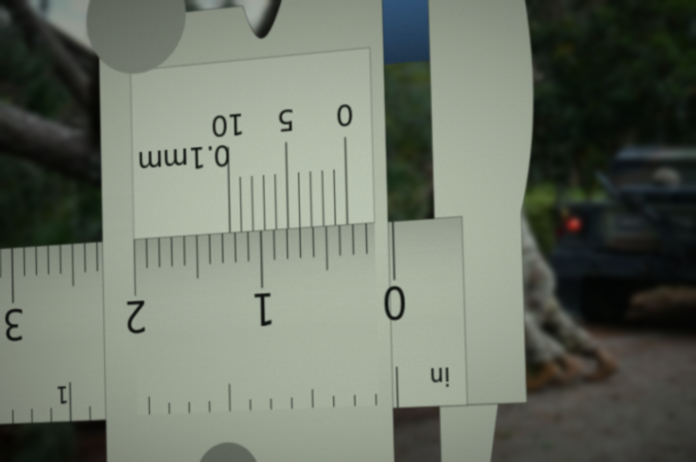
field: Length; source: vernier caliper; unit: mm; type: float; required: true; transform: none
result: 3.4 mm
